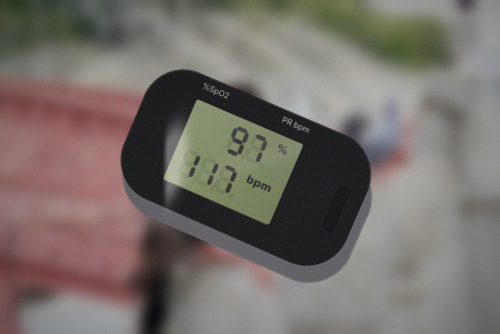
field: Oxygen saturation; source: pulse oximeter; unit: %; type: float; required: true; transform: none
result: 97 %
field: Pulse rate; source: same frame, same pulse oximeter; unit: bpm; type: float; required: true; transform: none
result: 117 bpm
